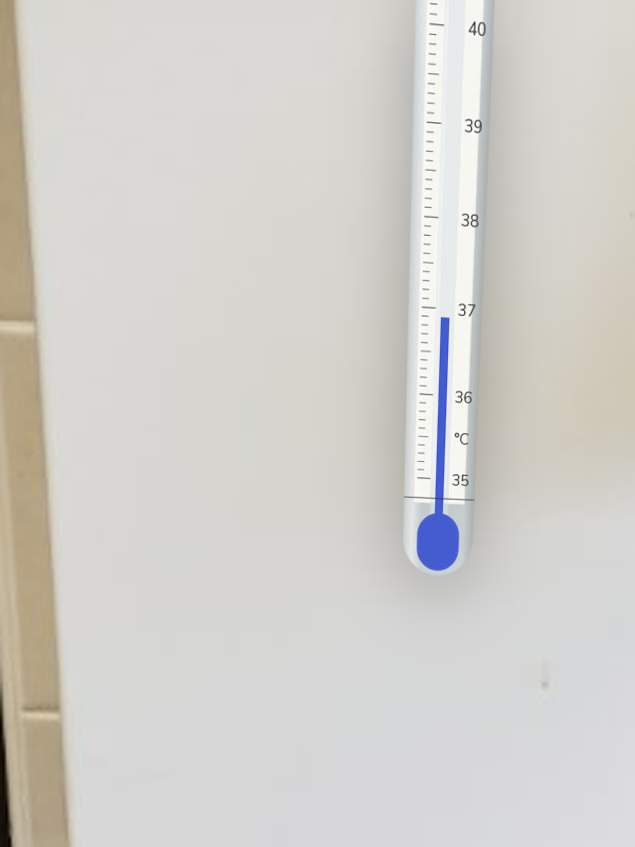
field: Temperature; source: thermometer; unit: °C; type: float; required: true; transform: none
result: 36.9 °C
